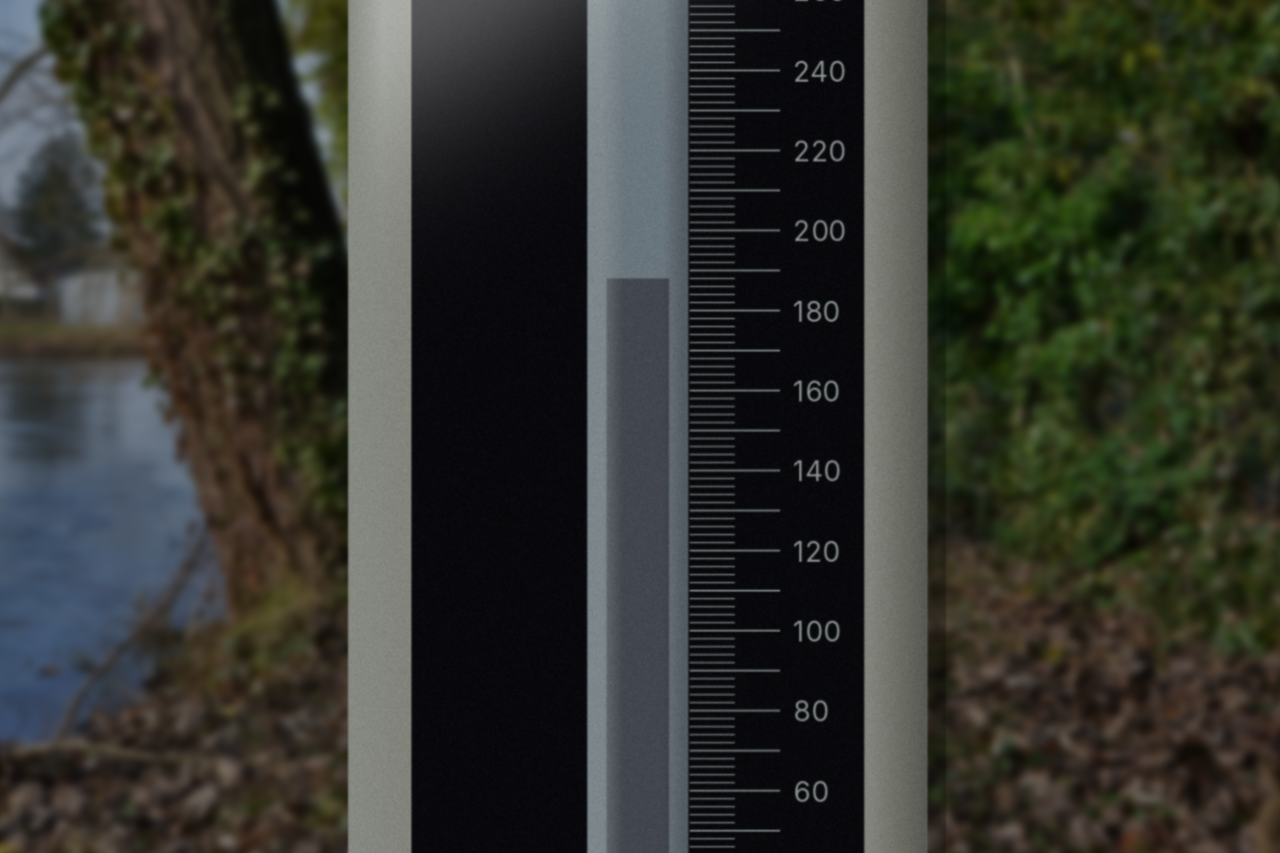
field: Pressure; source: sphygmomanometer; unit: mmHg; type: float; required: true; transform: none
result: 188 mmHg
